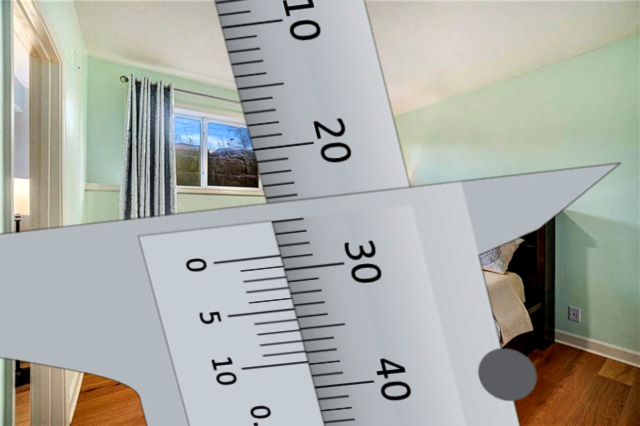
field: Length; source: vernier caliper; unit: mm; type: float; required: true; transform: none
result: 28.8 mm
